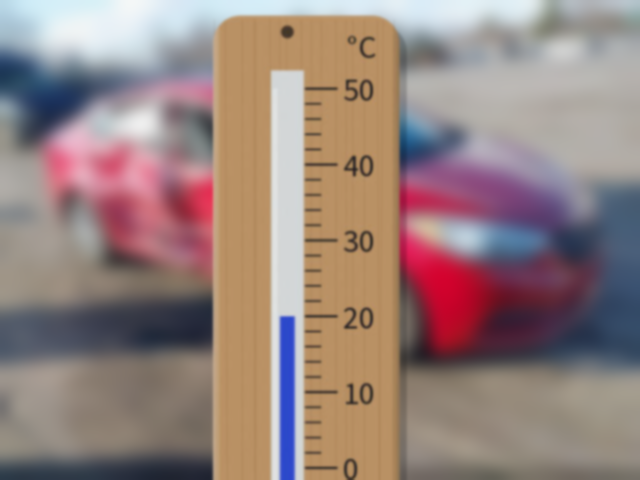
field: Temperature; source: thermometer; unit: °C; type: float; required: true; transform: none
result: 20 °C
